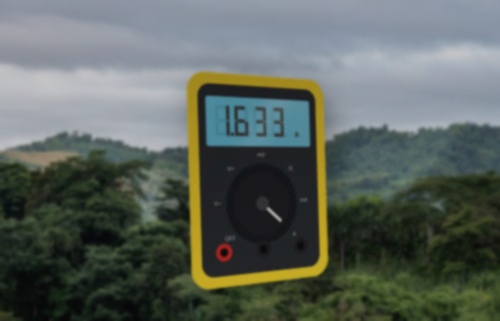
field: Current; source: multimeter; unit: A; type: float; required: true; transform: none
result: 1.633 A
